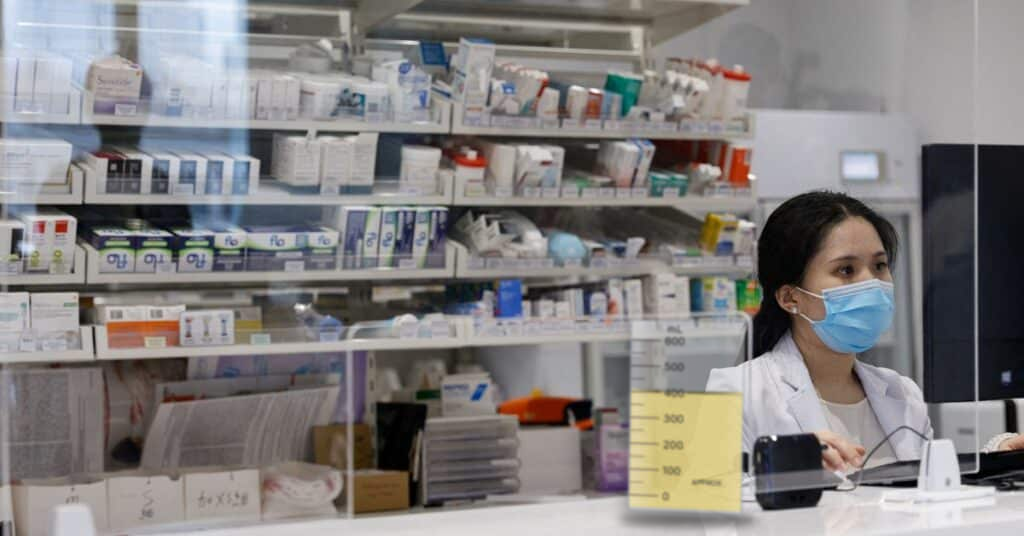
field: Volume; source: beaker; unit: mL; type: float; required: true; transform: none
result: 400 mL
